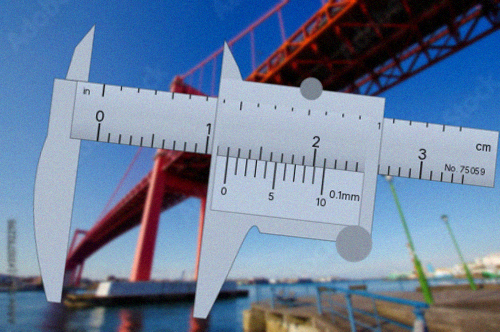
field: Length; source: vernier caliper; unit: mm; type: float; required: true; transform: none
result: 12.0 mm
